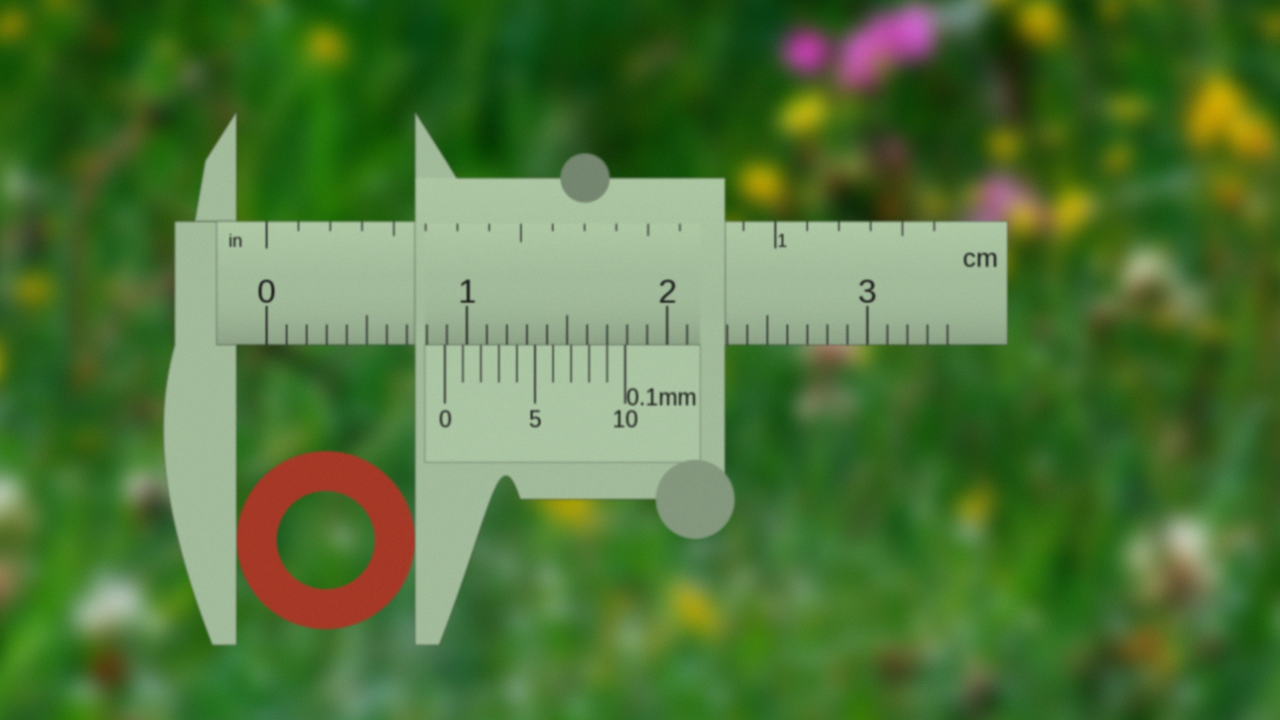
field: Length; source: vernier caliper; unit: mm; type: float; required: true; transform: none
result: 8.9 mm
